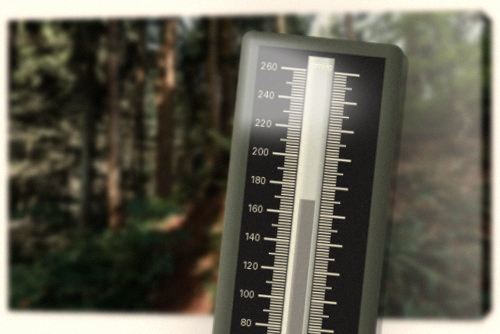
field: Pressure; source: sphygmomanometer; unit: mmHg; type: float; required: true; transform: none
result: 170 mmHg
